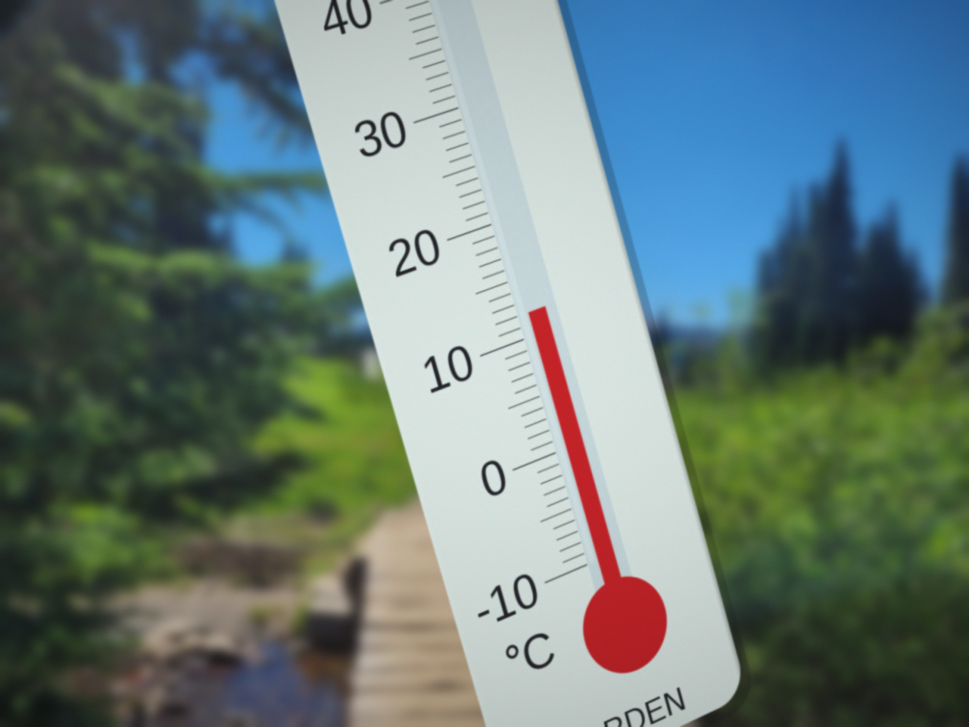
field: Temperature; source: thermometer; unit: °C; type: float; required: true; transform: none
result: 12 °C
